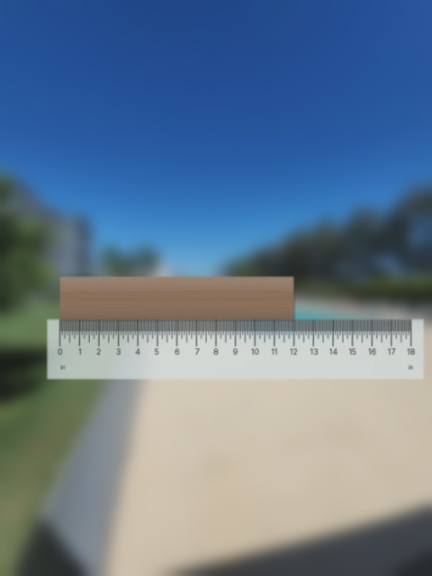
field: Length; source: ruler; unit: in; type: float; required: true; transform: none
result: 12 in
